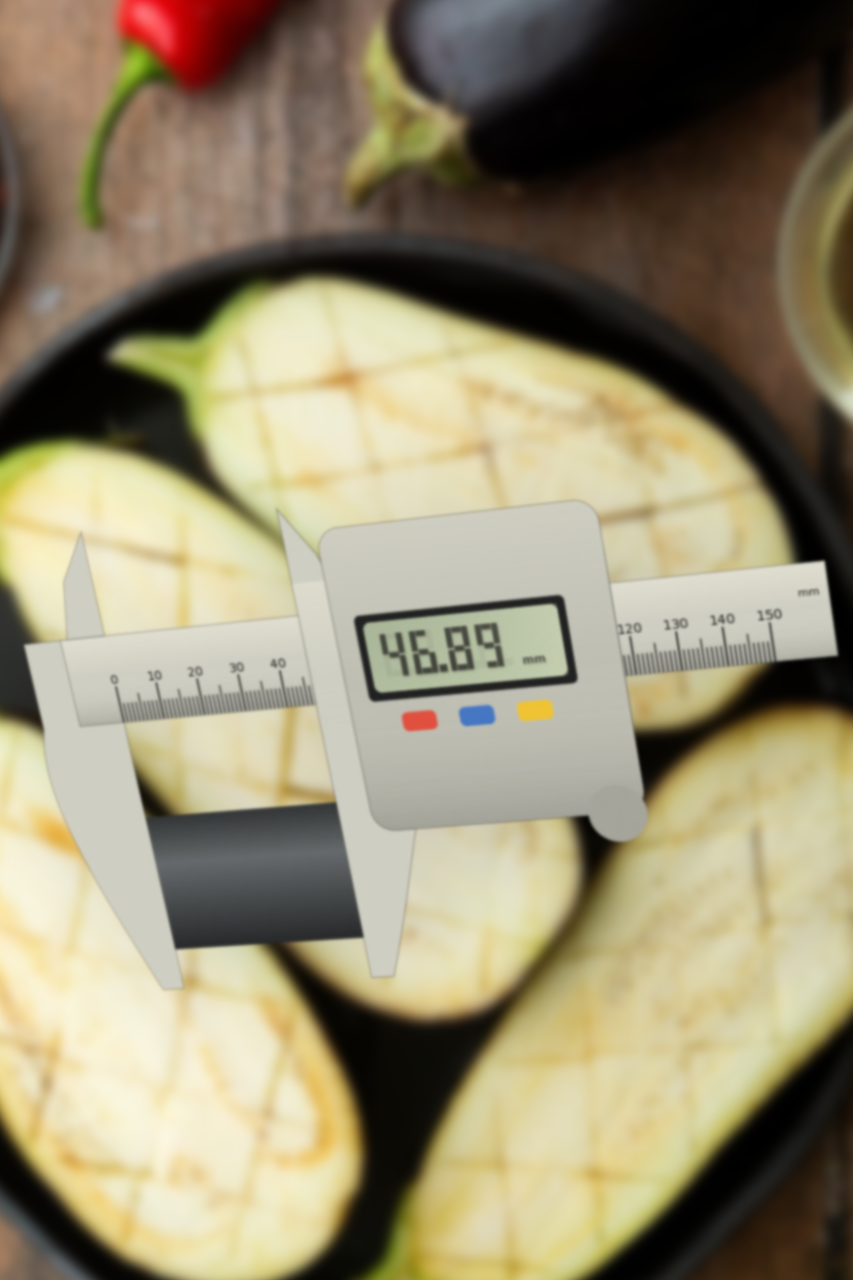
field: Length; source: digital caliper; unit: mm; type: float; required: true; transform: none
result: 46.89 mm
